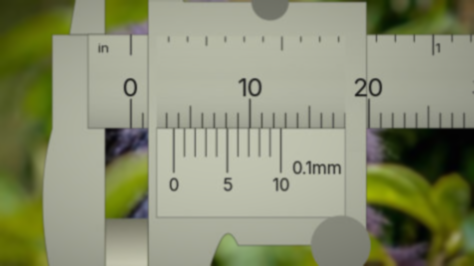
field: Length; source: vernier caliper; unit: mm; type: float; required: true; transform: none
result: 3.6 mm
